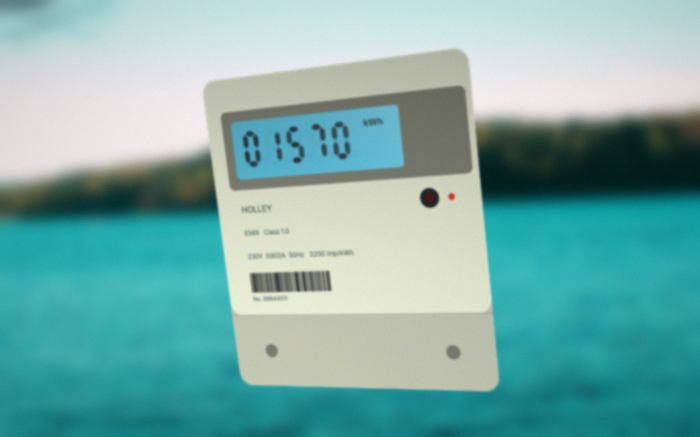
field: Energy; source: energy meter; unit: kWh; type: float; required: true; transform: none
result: 1570 kWh
